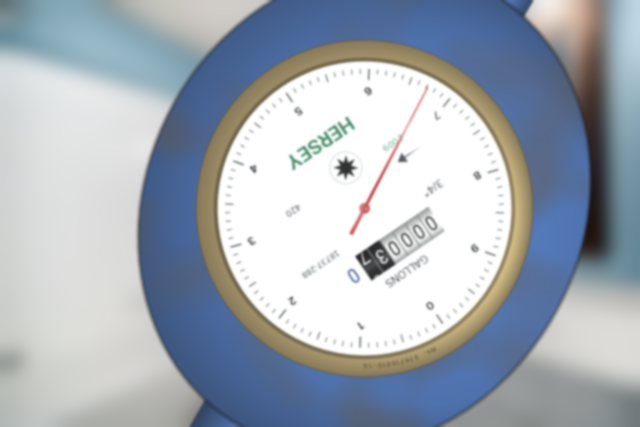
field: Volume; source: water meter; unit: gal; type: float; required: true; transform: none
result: 366.7 gal
